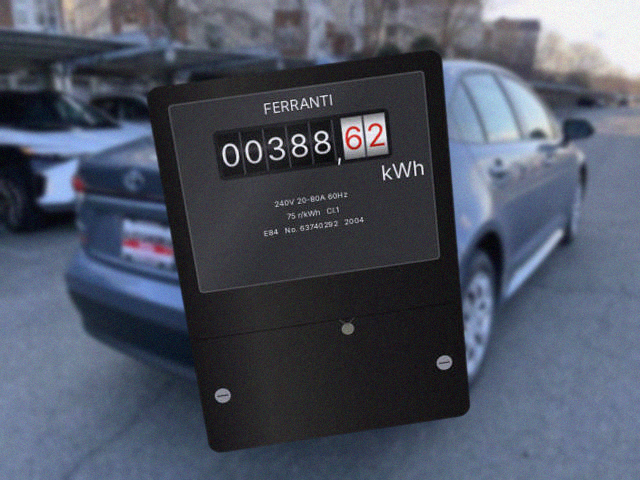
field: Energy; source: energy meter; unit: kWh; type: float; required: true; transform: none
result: 388.62 kWh
